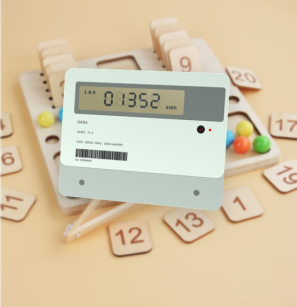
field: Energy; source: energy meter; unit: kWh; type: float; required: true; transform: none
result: 1352 kWh
